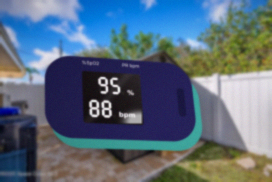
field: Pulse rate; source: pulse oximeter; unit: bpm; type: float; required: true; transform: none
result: 88 bpm
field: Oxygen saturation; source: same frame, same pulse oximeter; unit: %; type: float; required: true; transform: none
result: 95 %
